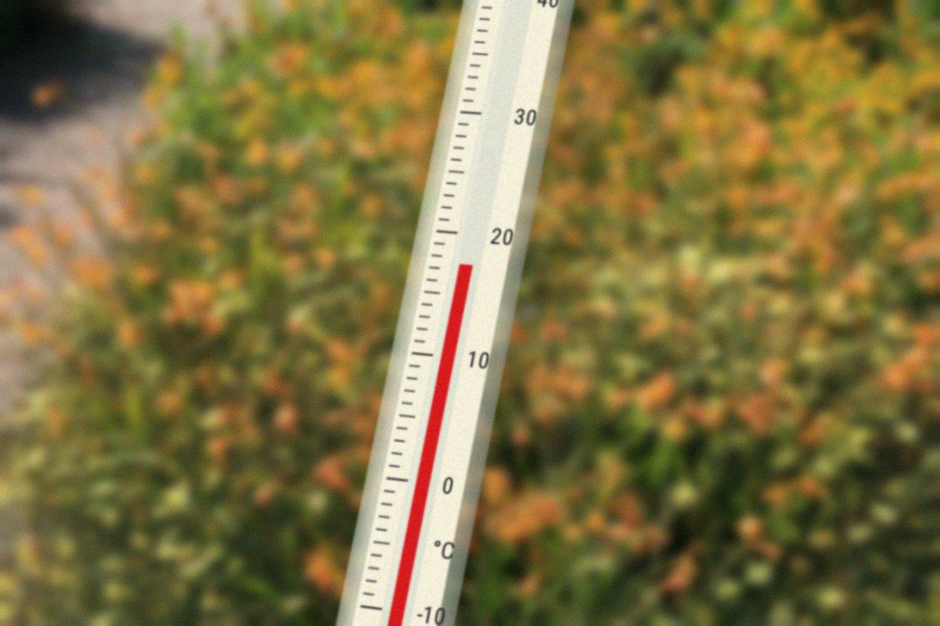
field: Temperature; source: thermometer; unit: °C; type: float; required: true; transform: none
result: 17.5 °C
